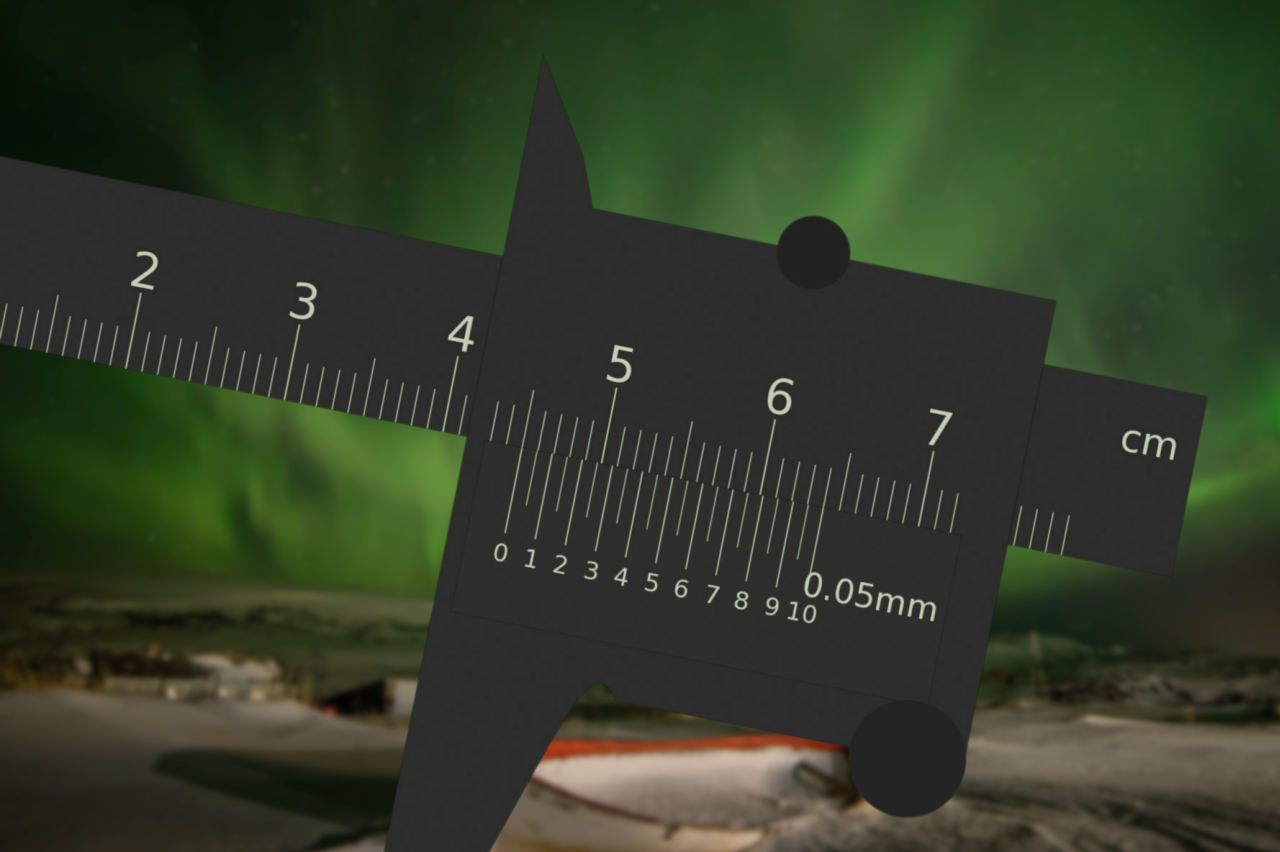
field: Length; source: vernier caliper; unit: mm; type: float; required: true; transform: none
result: 45.0 mm
